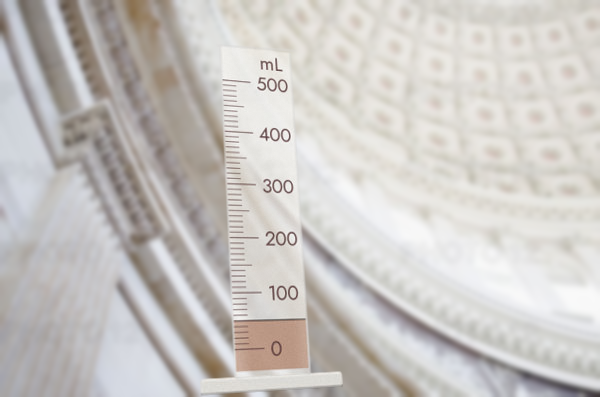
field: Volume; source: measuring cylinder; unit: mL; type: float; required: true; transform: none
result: 50 mL
